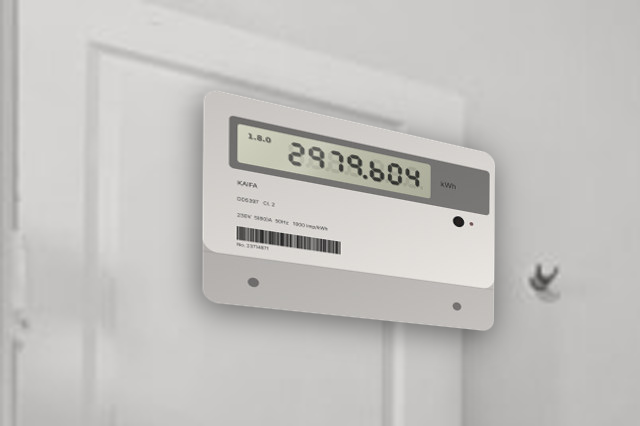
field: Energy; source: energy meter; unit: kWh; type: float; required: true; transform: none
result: 2979.604 kWh
